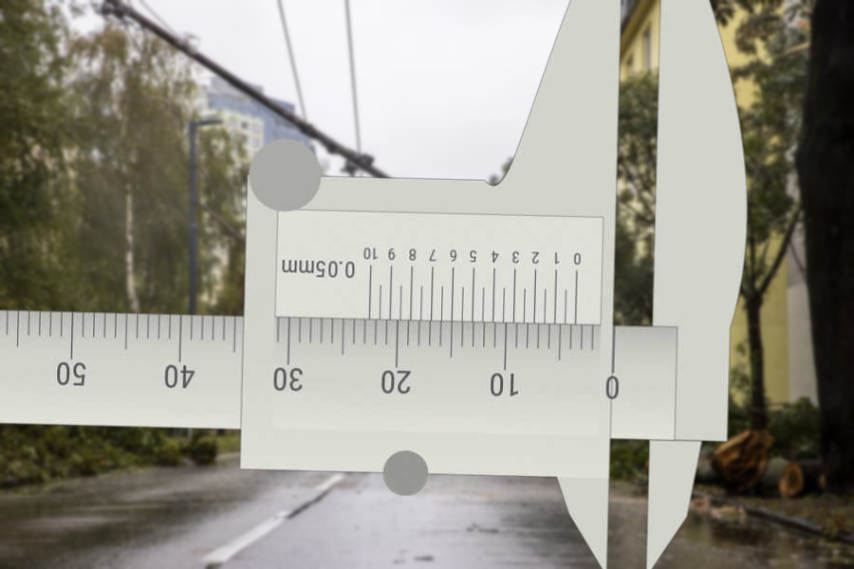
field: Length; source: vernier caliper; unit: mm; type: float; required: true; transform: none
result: 3.6 mm
